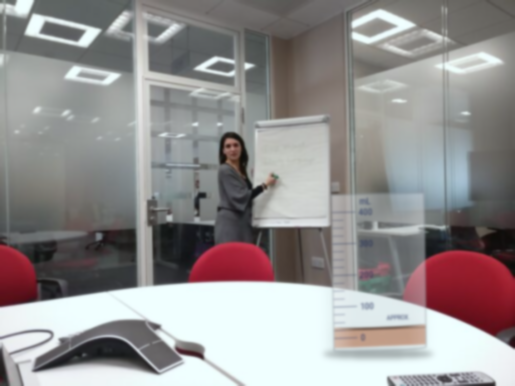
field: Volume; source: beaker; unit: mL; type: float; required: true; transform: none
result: 25 mL
